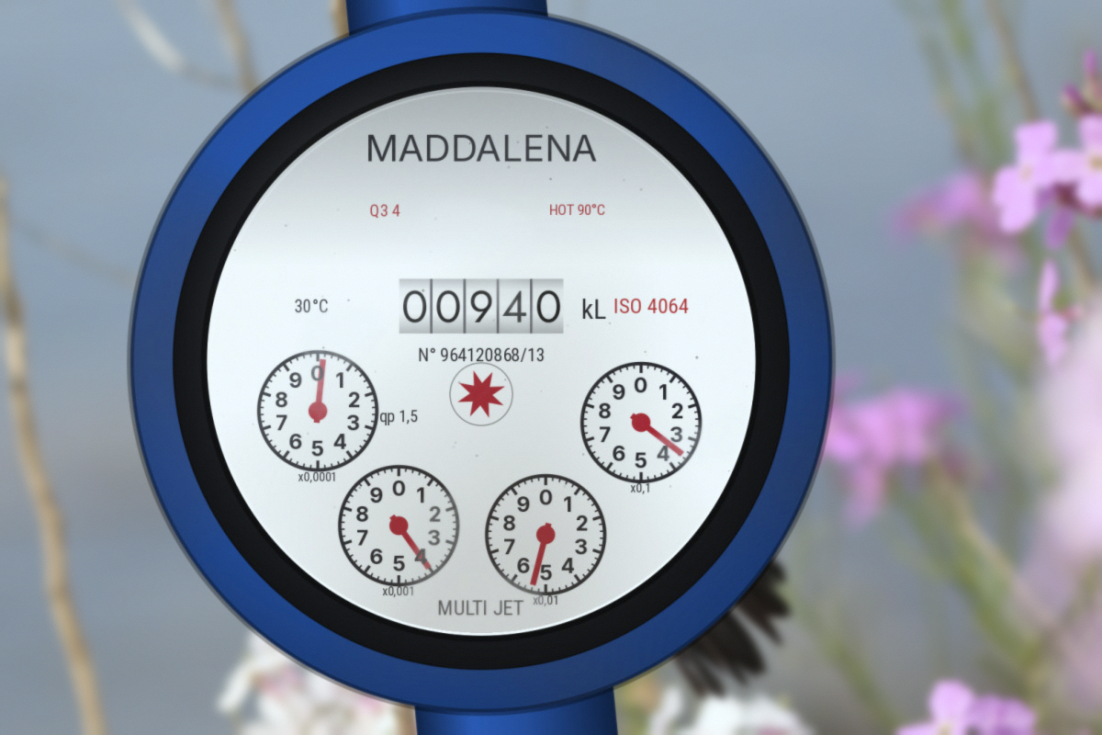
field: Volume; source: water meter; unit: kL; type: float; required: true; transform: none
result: 940.3540 kL
